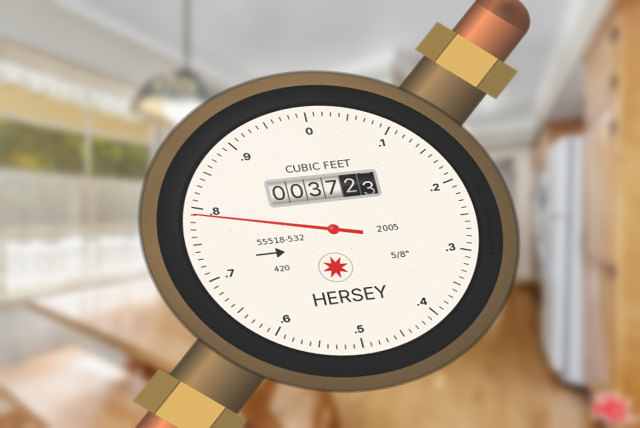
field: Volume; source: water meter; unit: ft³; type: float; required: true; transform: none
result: 3722.79 ft³
